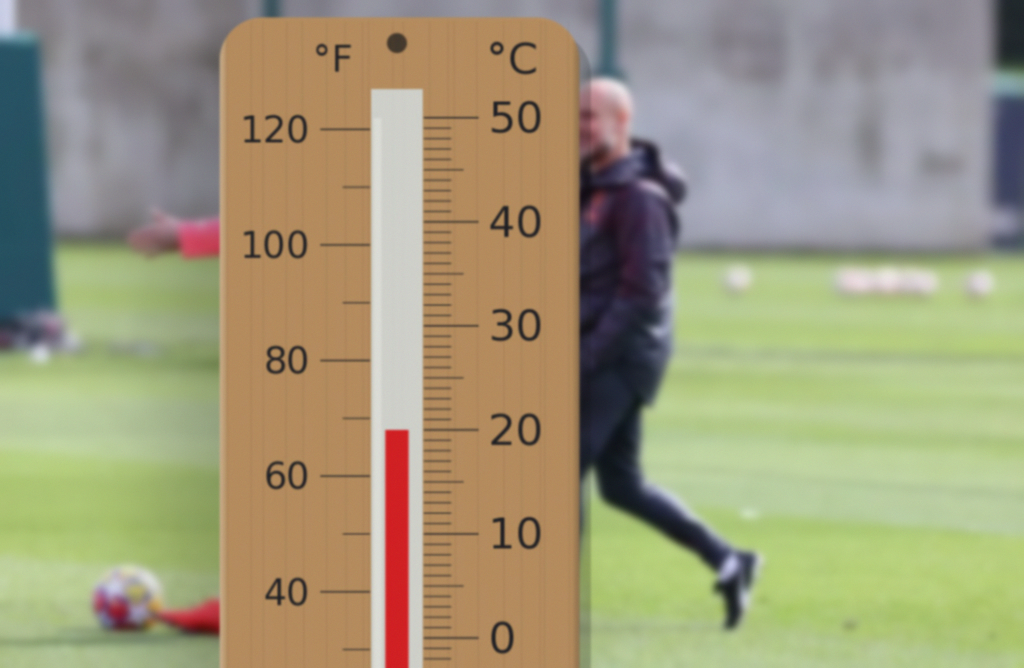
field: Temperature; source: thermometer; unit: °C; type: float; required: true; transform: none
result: 20 °C
